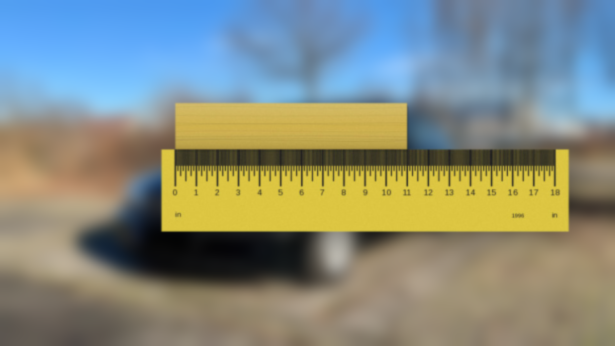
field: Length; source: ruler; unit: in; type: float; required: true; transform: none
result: 11 in
